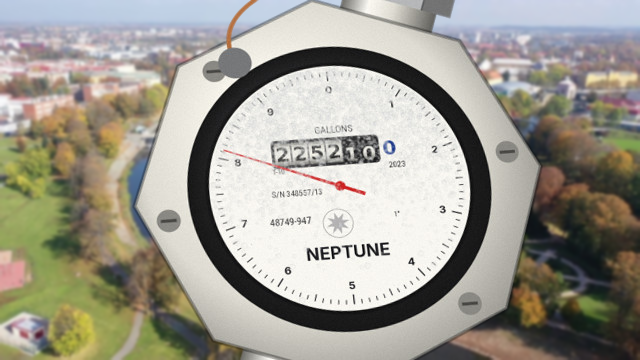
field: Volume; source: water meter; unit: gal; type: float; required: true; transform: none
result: 2252098.1 gal
